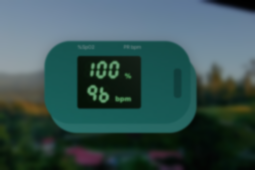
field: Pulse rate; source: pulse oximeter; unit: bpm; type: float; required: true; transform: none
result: 96 bpm
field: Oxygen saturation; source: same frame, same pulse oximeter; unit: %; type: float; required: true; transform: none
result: 100 %
